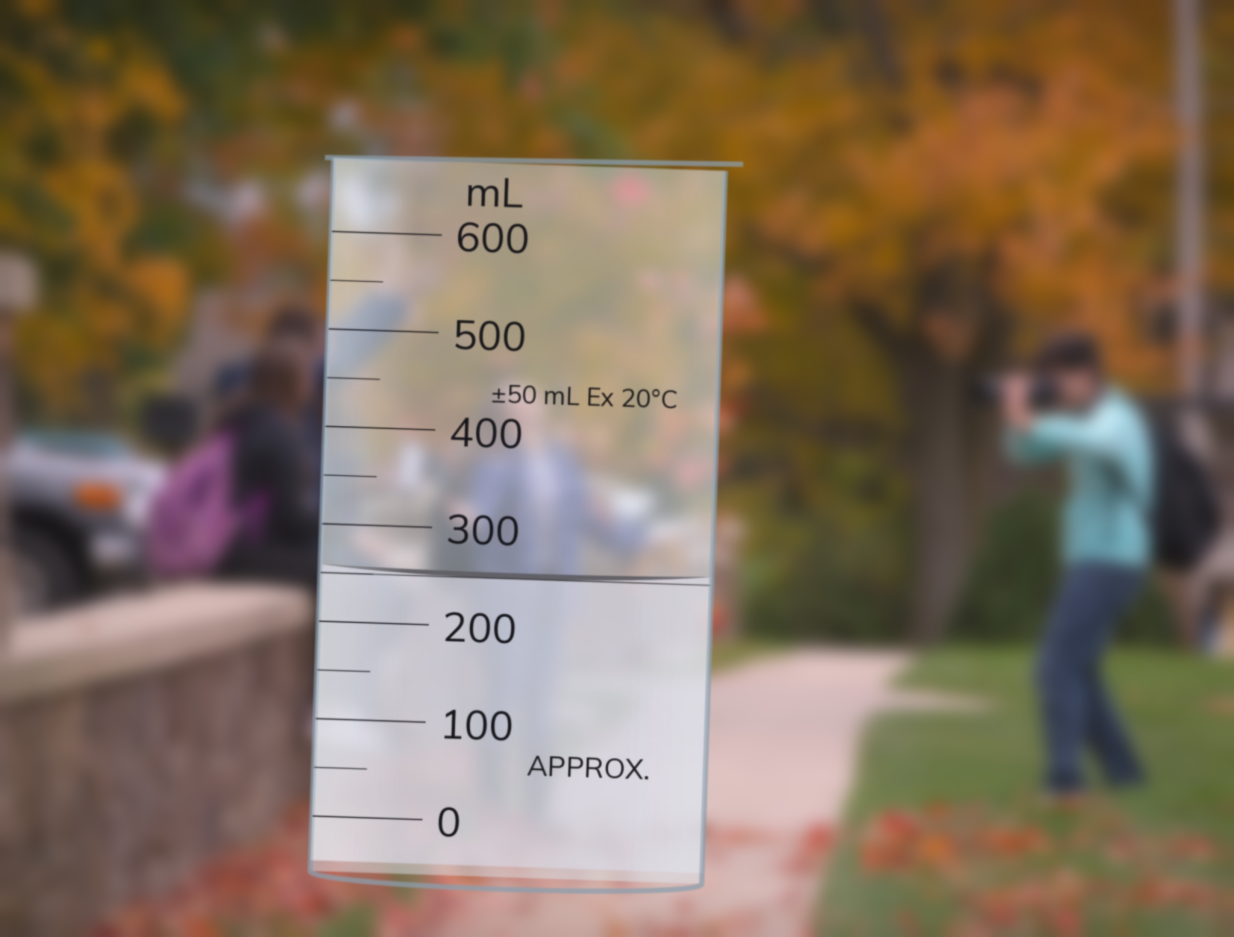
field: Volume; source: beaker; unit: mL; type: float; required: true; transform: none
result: 250 mL
